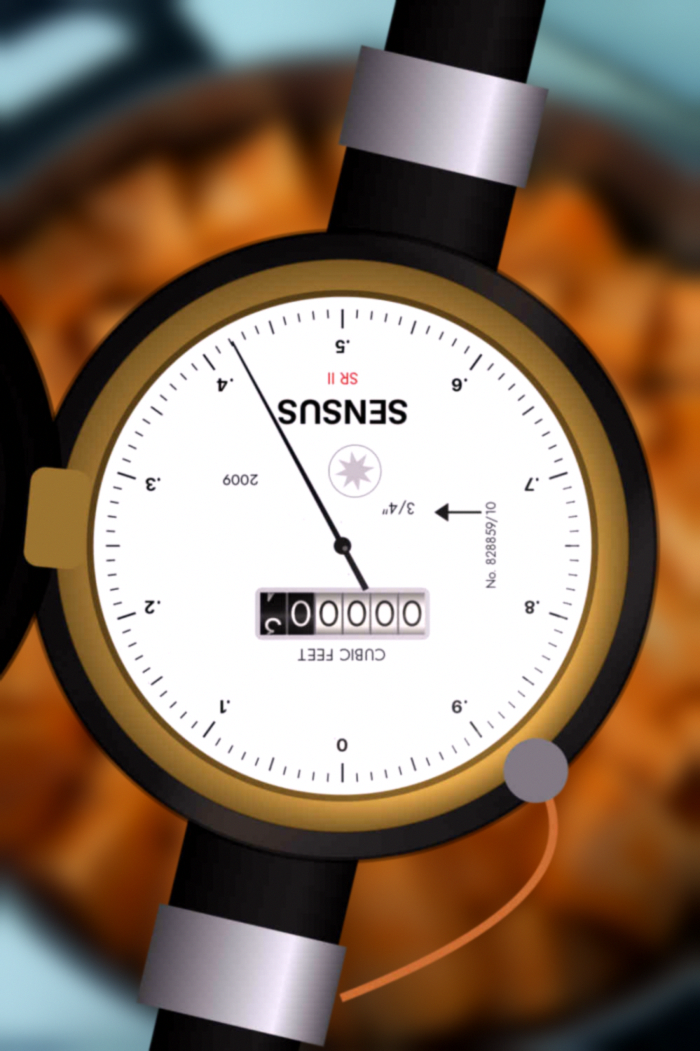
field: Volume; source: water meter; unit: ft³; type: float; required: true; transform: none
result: 3.42 ft³
